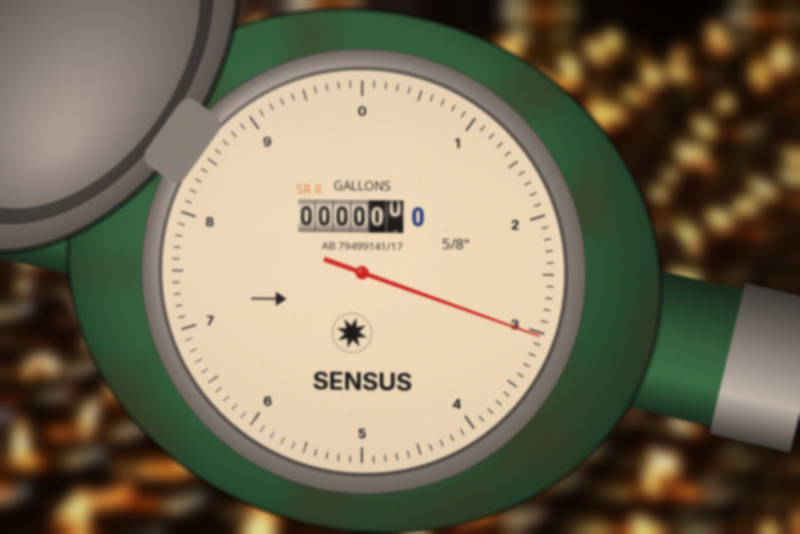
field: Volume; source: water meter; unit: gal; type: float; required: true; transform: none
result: 3.0 gal
